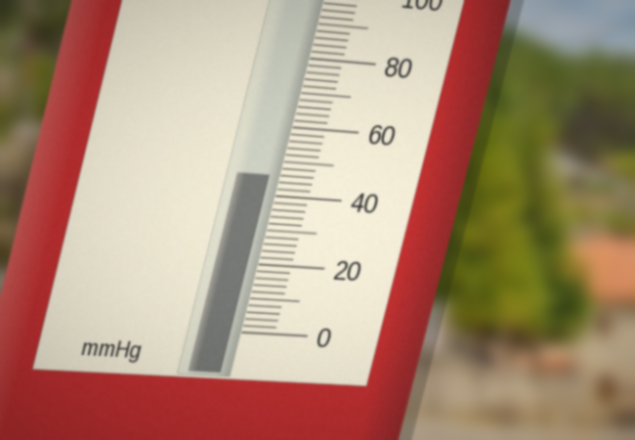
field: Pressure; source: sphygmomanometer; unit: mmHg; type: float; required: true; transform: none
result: 46 mmHg
